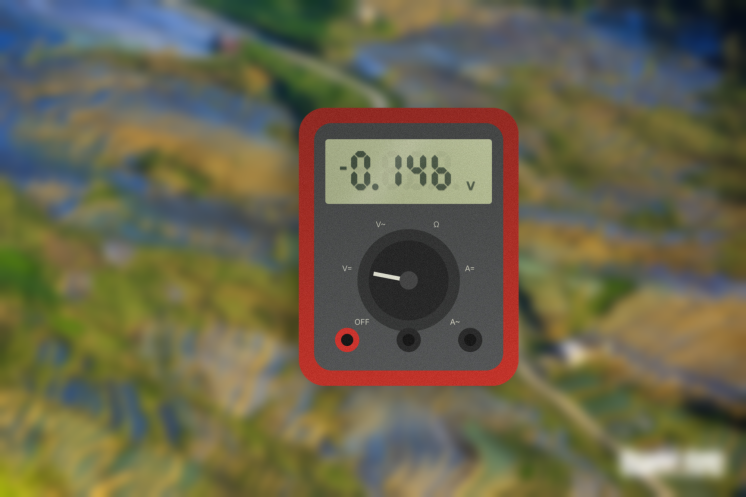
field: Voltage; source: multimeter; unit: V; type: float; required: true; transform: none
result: -0.146 V
